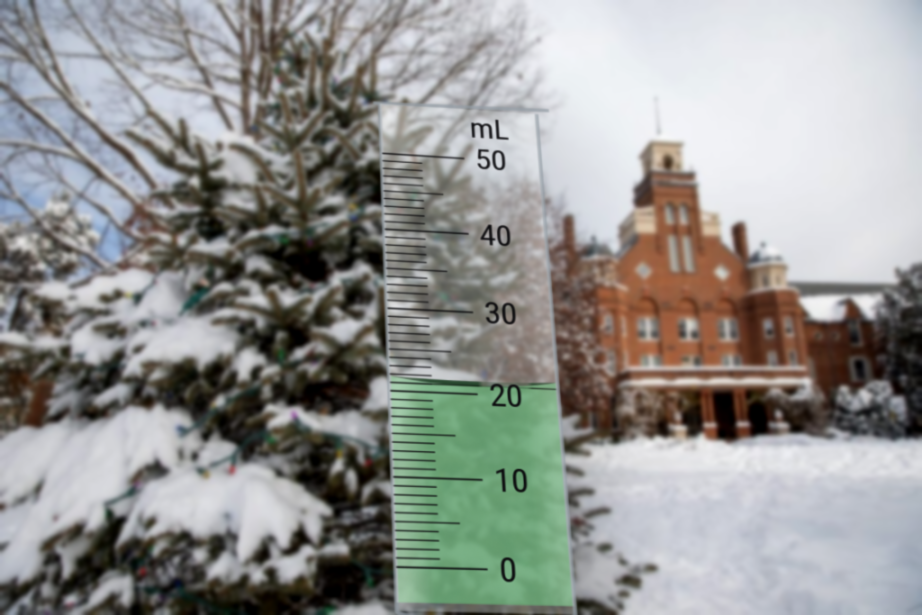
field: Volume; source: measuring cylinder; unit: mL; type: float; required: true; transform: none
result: 21 mL
